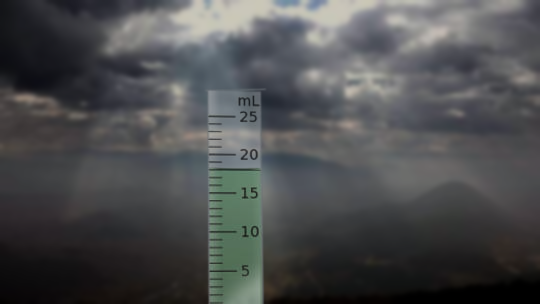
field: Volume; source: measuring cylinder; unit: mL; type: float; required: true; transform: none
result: 18 mL
